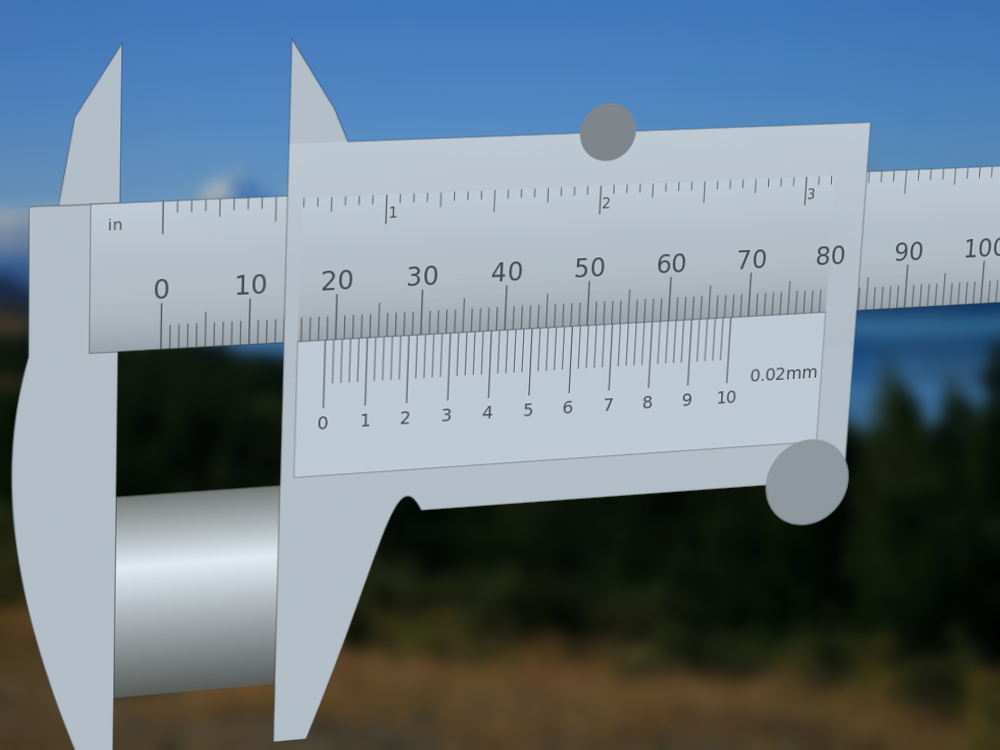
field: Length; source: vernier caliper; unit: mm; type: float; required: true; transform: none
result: 18.8 mm
